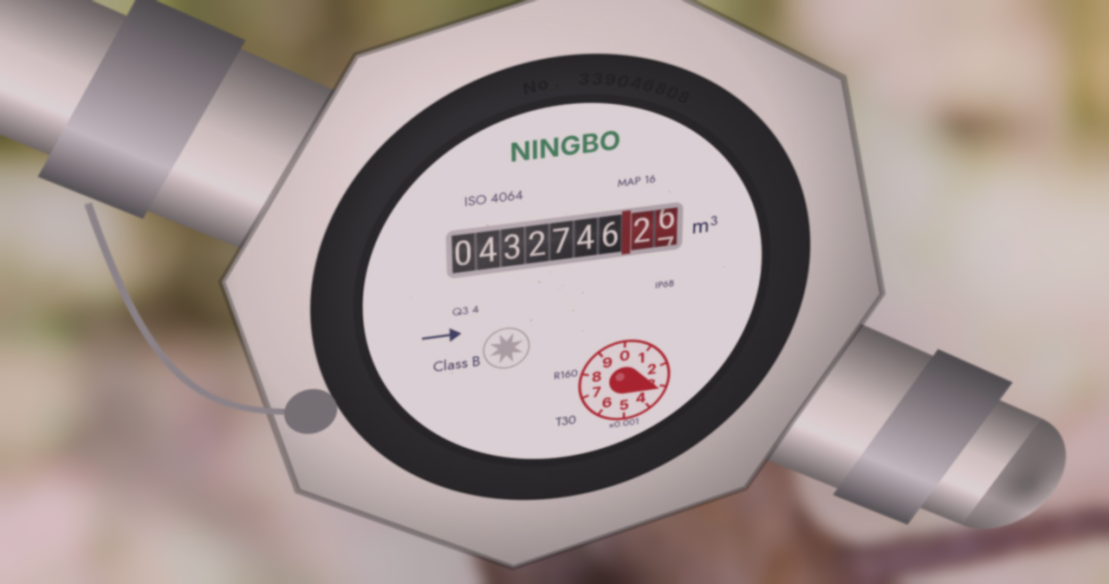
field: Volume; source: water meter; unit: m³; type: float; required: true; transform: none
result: 432746.263 m³
